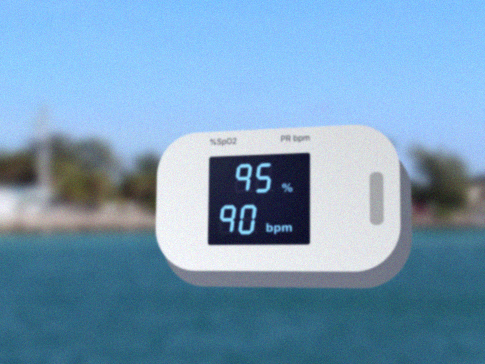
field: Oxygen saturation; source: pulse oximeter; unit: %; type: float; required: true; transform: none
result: 95 %
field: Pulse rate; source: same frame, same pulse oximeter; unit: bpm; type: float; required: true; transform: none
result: 90 bpm
